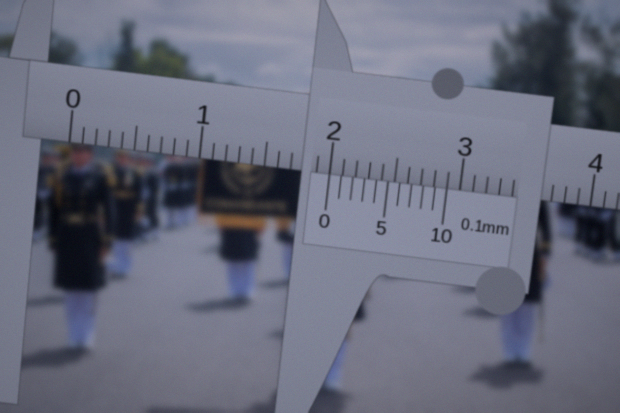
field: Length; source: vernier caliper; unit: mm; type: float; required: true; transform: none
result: 20.0 mm
